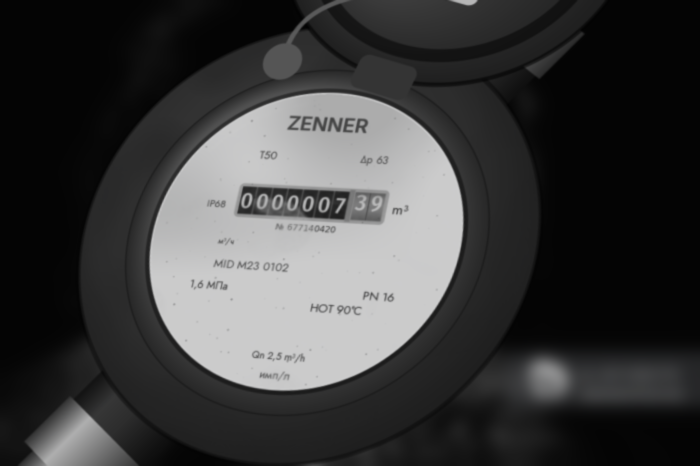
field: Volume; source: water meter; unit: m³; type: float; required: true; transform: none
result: 7.39 m³
